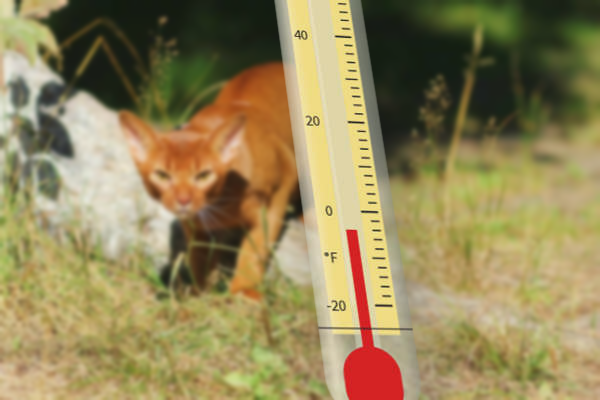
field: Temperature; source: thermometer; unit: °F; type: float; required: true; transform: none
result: -4 °F
